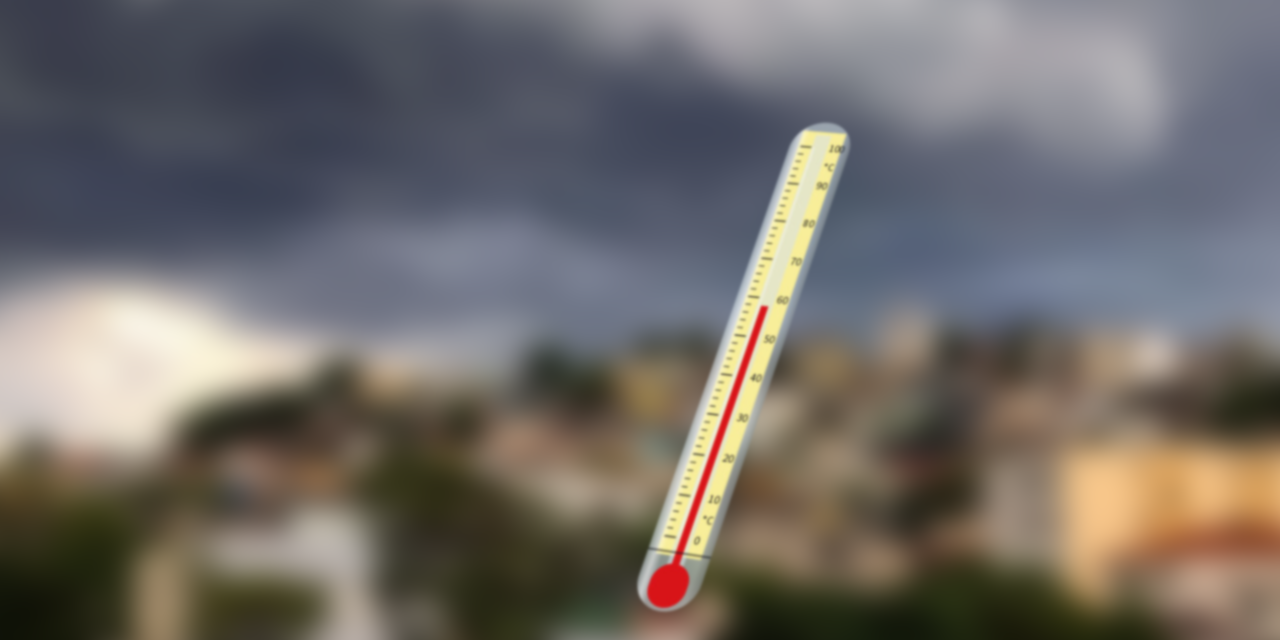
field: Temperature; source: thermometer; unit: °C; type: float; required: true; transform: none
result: 58 °C
